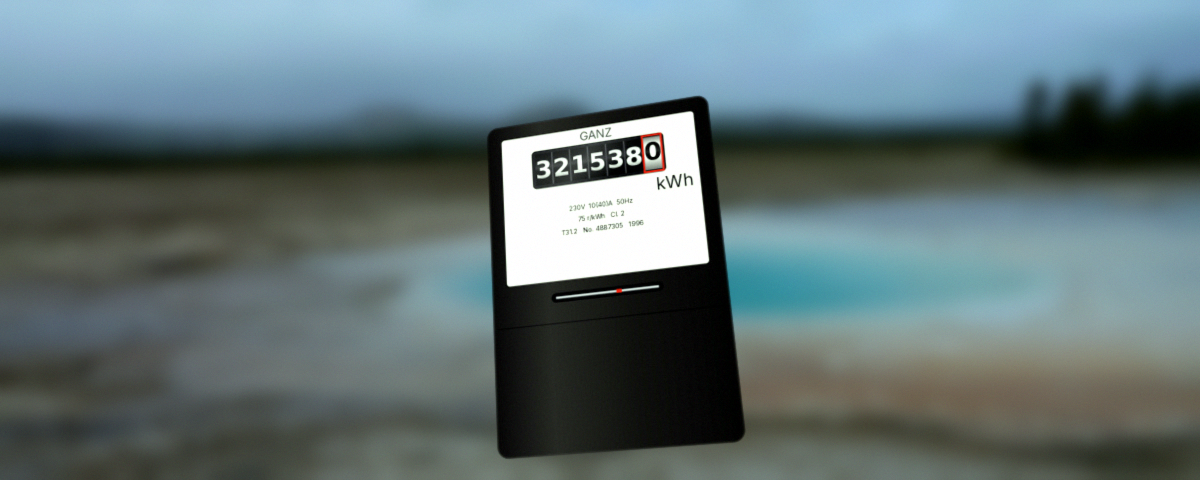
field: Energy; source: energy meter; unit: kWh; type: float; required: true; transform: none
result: 321538.0 kWh
